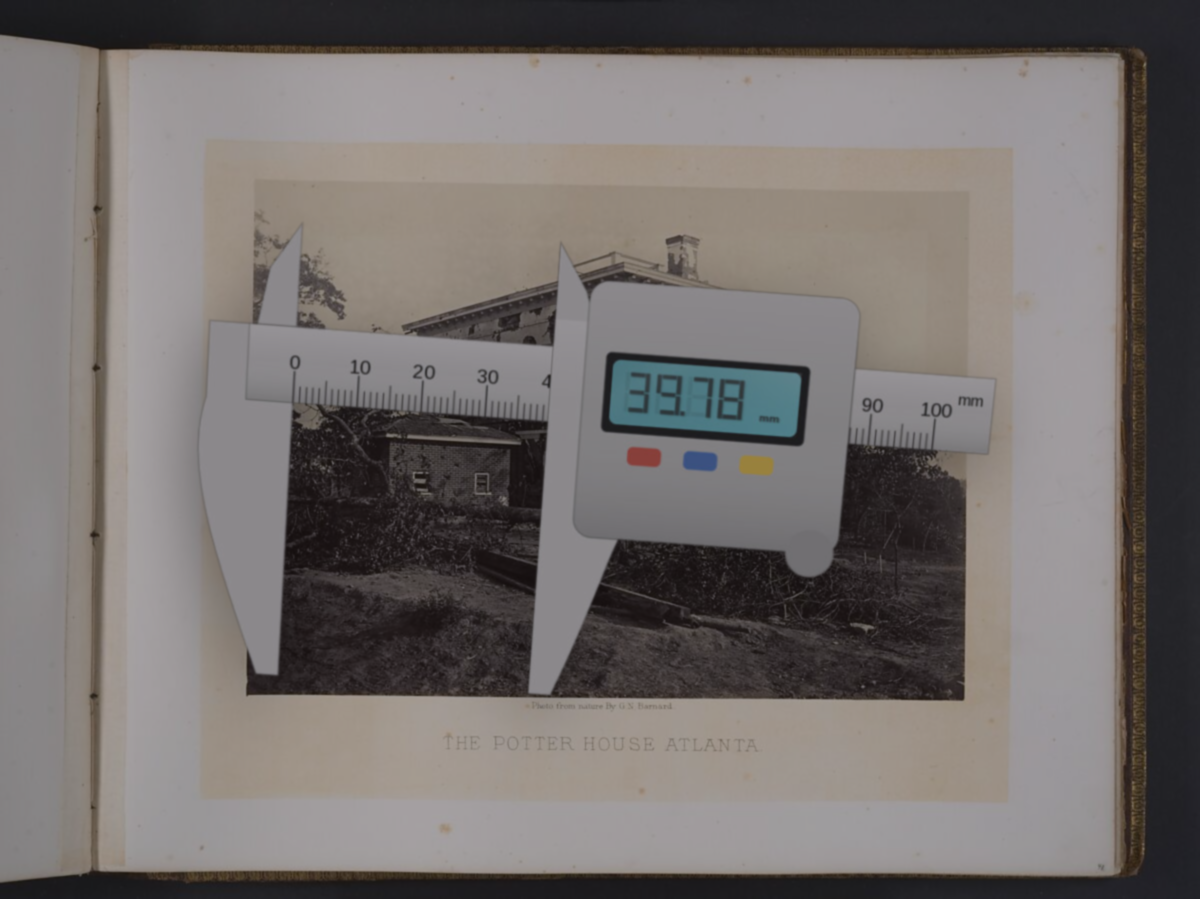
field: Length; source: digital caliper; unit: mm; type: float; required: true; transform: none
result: 39.78 mm
